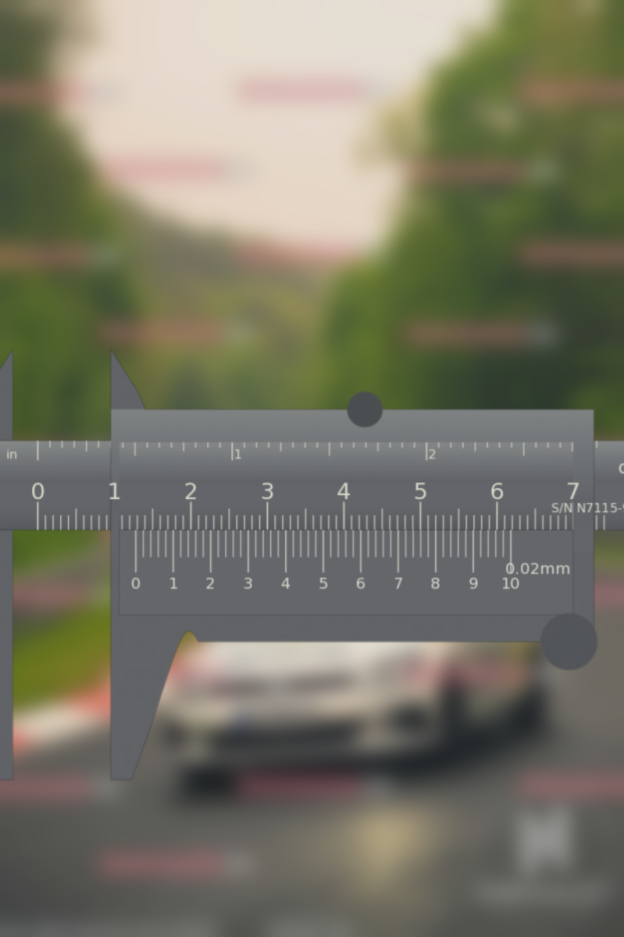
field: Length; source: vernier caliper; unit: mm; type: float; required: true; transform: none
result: 12.8 mm
